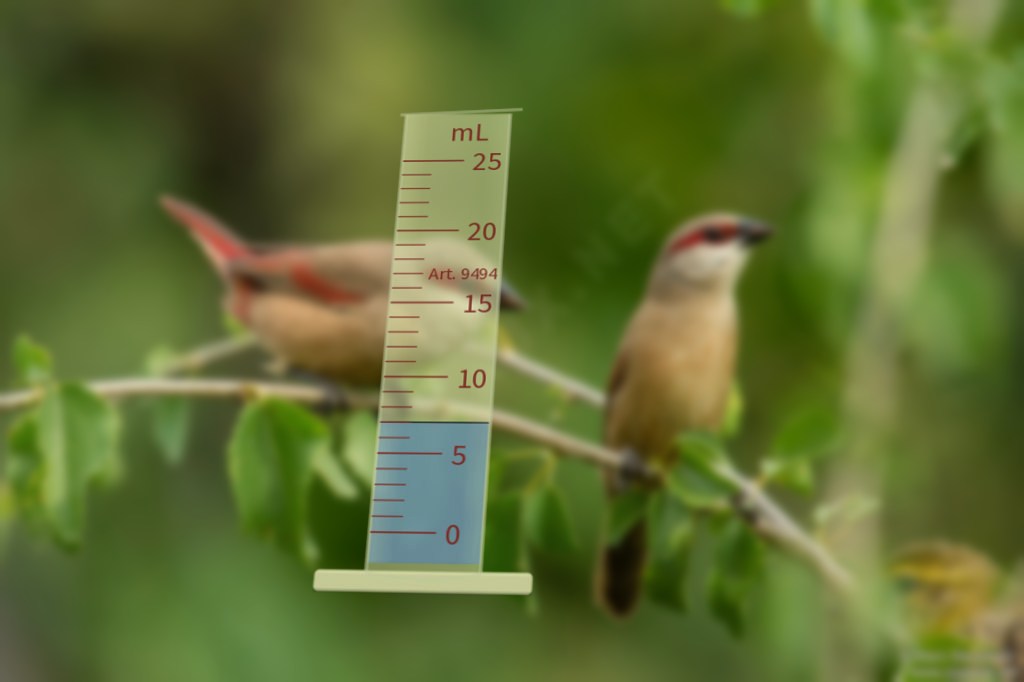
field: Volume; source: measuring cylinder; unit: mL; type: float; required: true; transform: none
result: 7 mL
